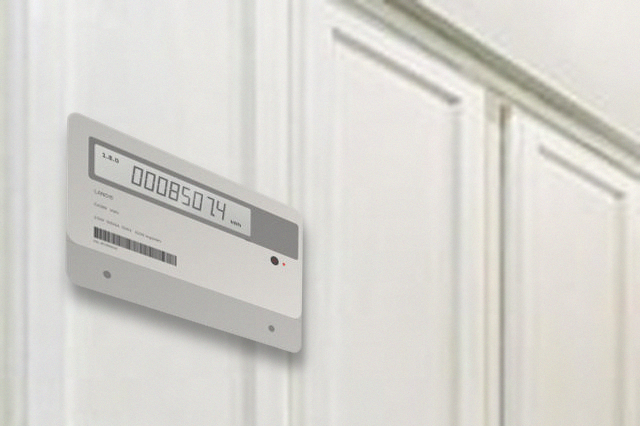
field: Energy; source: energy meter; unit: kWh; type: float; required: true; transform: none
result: 8507.4 kWh
